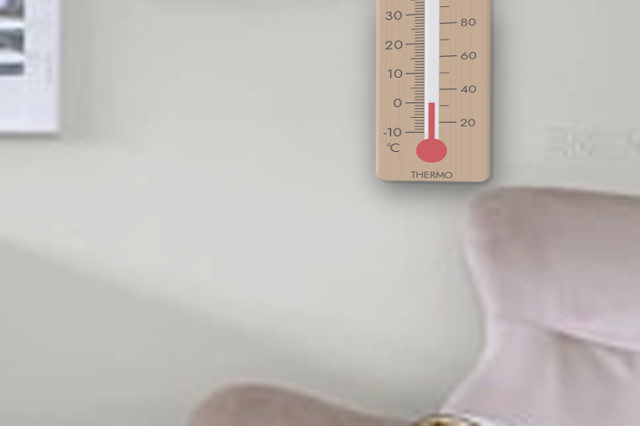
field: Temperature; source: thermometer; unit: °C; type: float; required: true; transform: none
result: 0 °C
